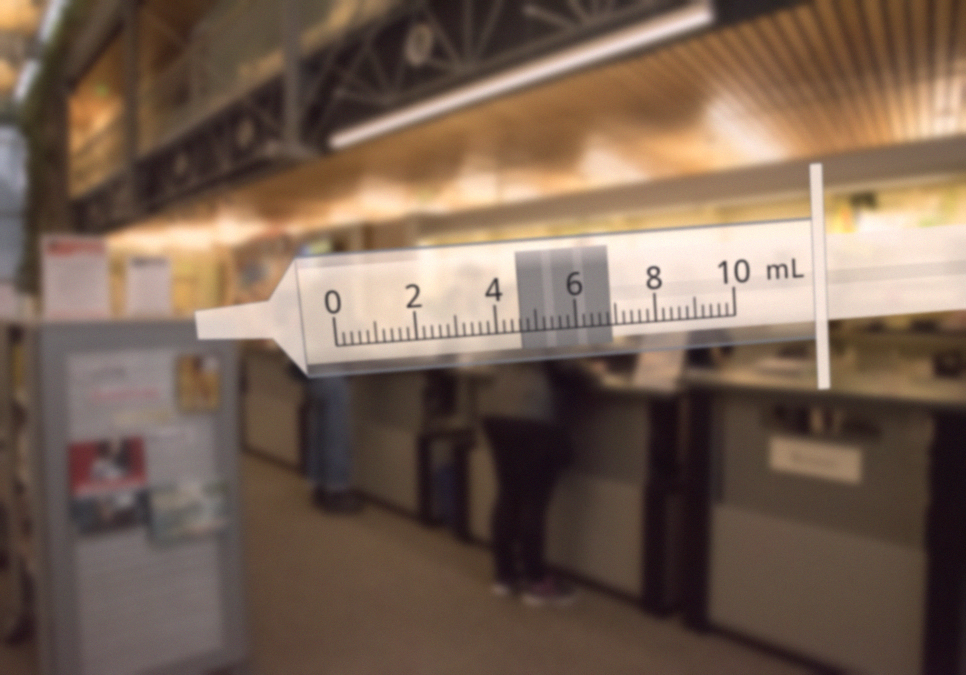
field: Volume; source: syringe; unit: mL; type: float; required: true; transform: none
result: 4.6 mL
